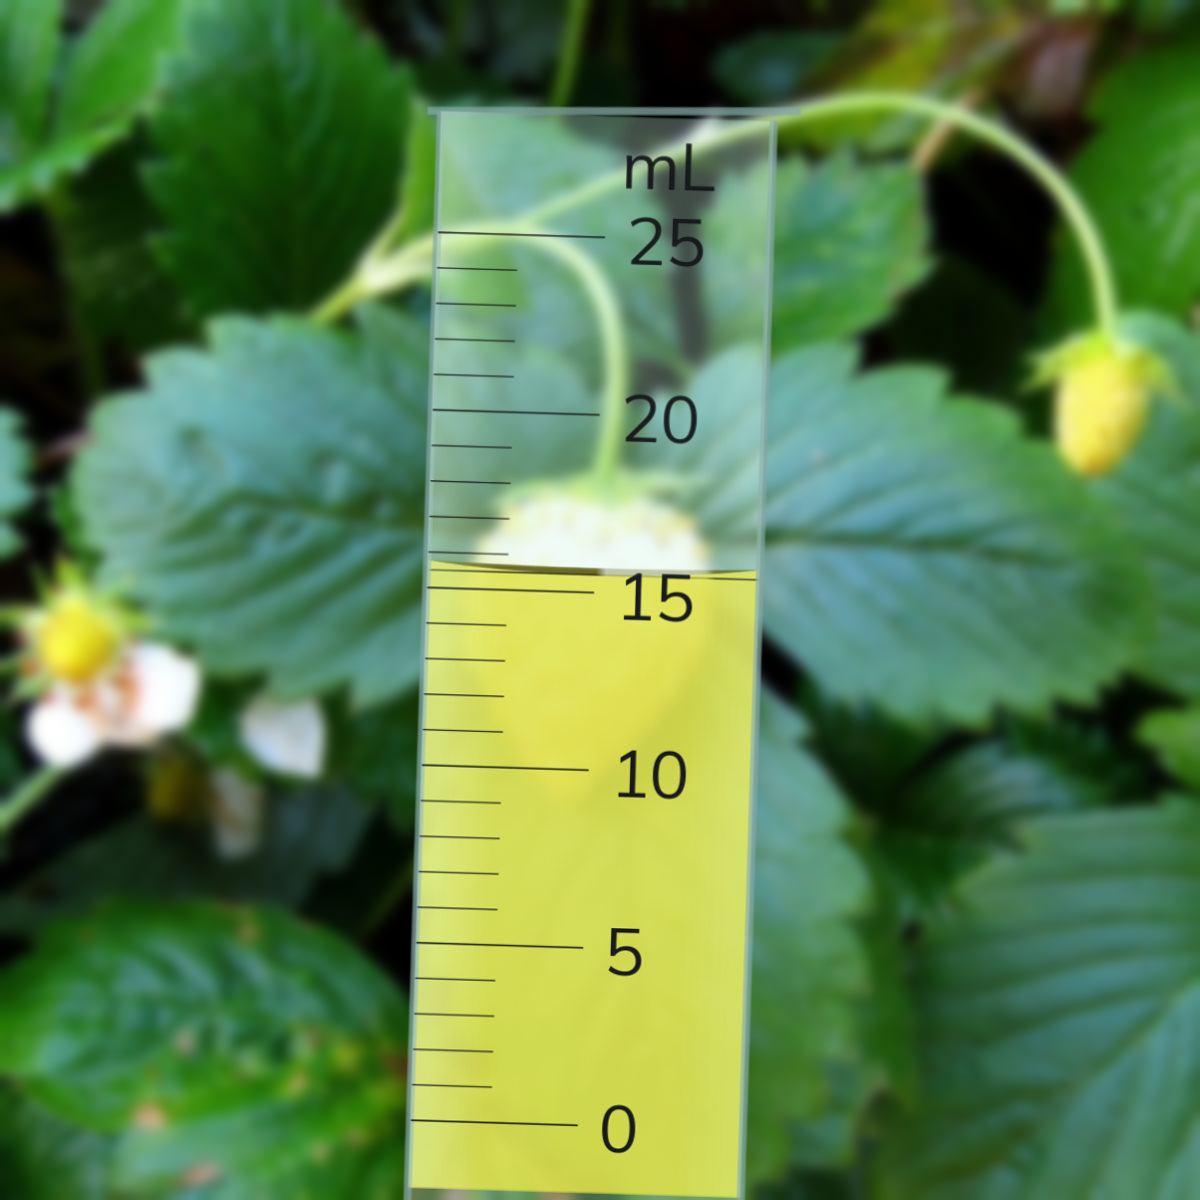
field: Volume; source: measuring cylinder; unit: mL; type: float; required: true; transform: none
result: 15.5 mL
